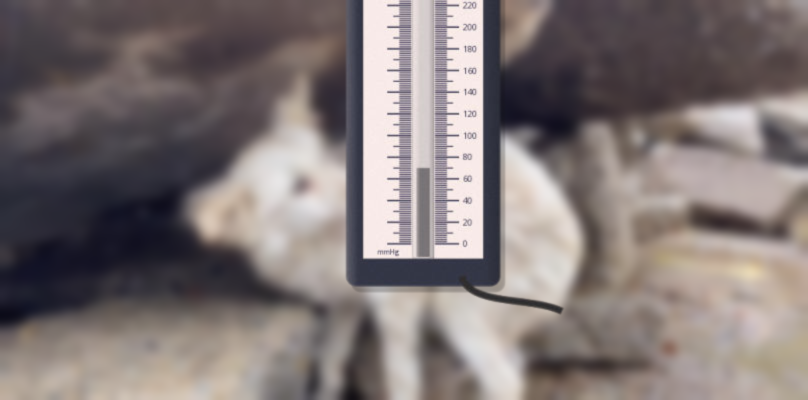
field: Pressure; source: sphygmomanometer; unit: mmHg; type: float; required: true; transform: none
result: 70 mmHg
